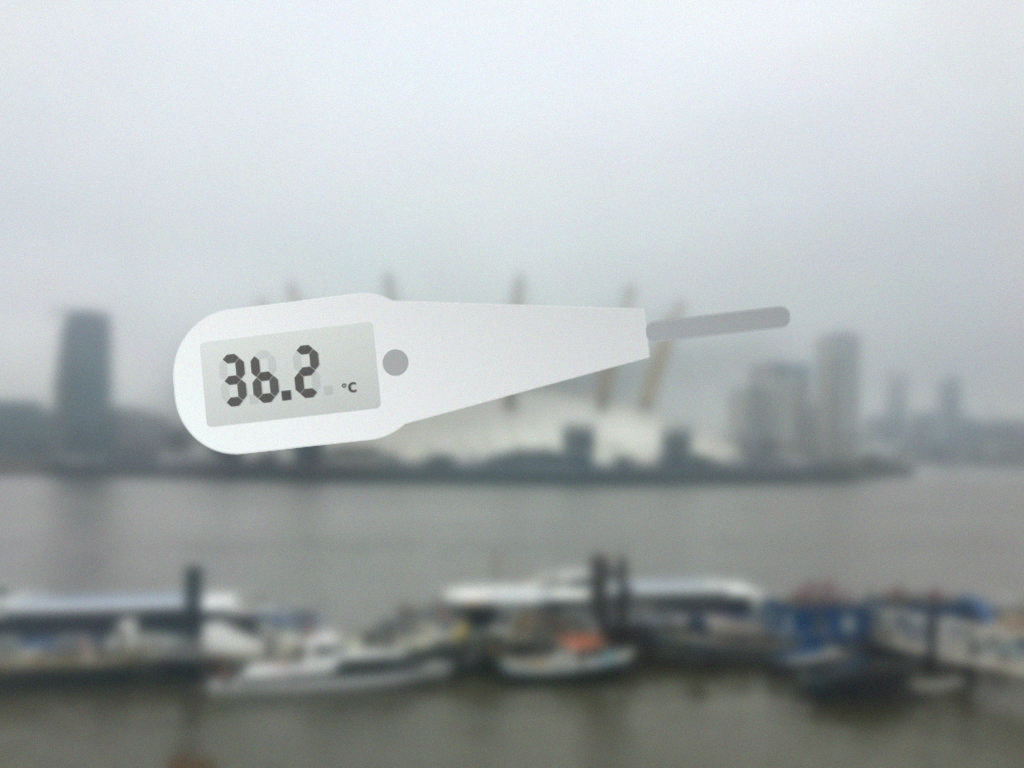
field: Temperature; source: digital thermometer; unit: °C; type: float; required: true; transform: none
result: 36.2 °C
